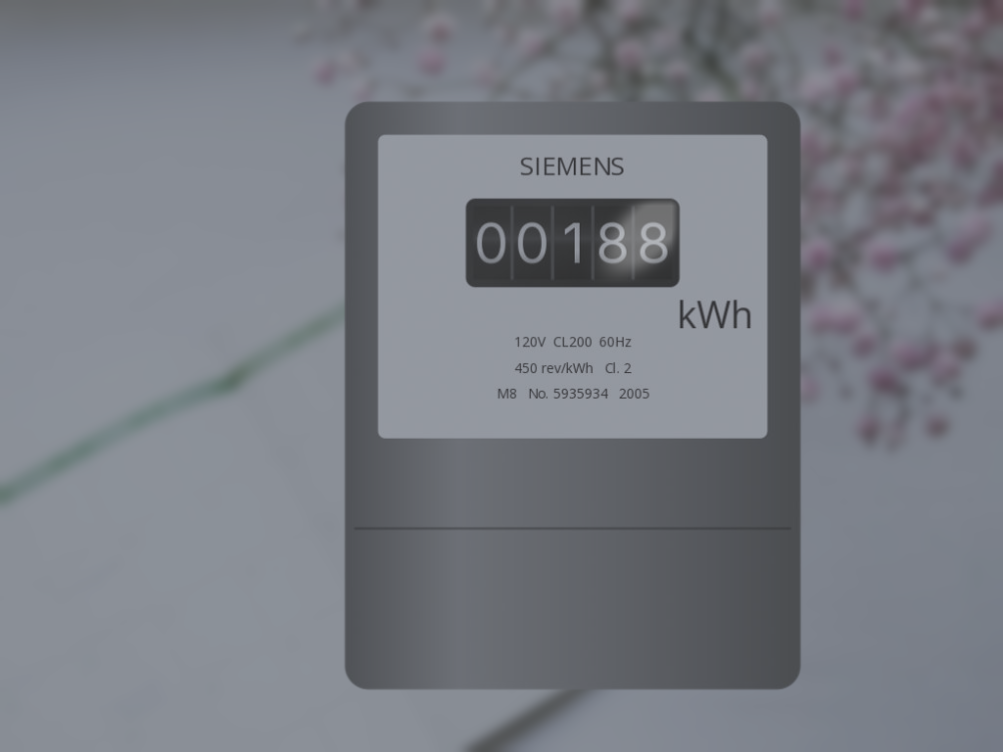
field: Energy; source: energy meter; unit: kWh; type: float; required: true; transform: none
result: 188 kWh
